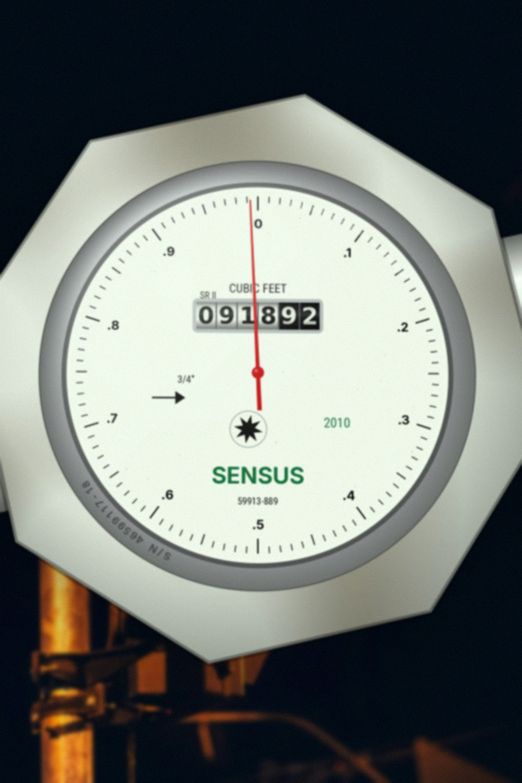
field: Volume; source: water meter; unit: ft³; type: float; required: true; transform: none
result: 91891.99 ft³
